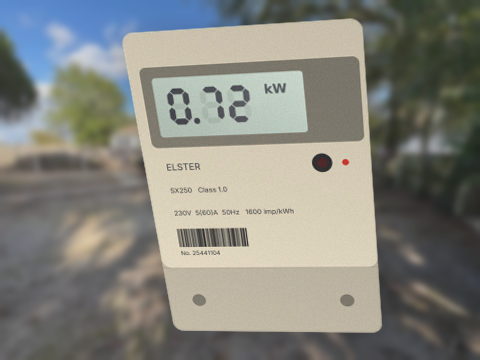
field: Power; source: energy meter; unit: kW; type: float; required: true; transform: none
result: 0.72 kW
